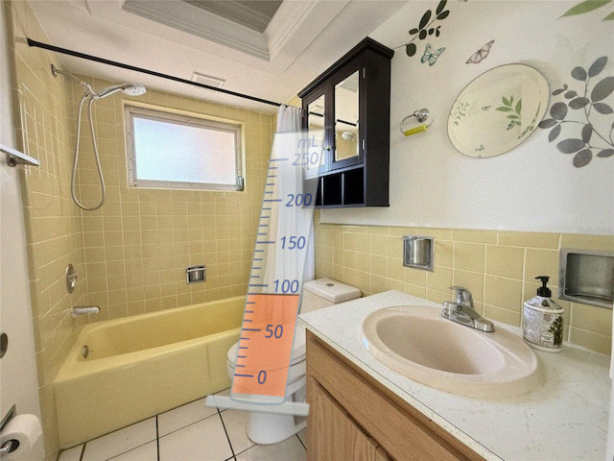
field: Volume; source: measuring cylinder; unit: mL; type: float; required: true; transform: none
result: 90 mL
